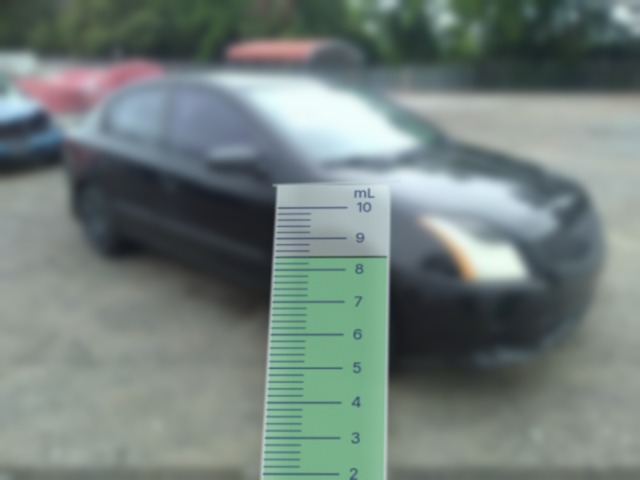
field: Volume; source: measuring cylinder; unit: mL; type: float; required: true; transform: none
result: 8.4 mL
